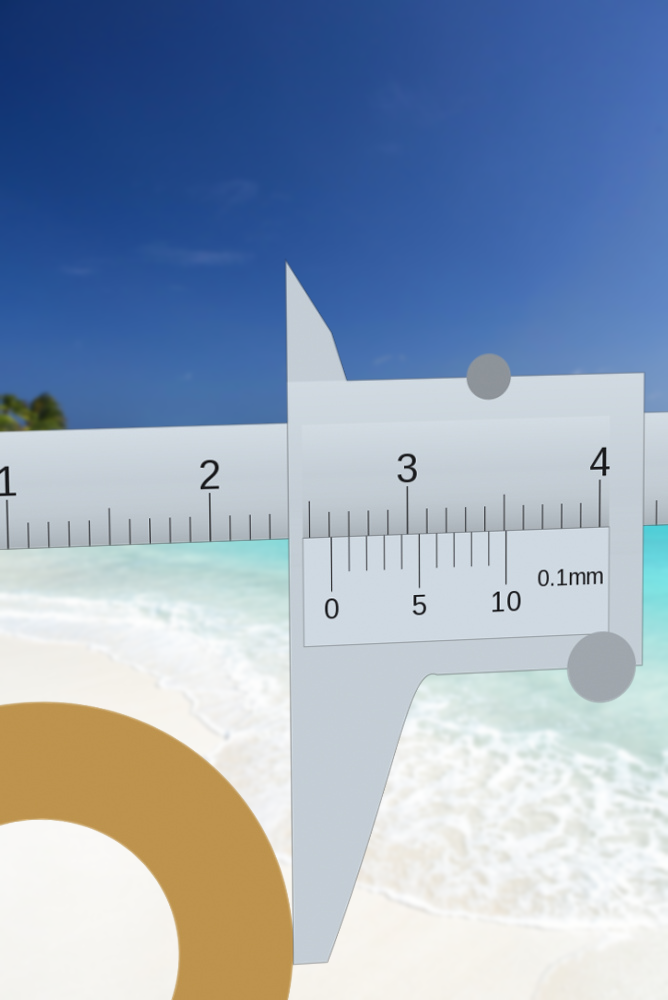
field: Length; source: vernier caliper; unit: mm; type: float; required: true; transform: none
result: 26.1 mm
